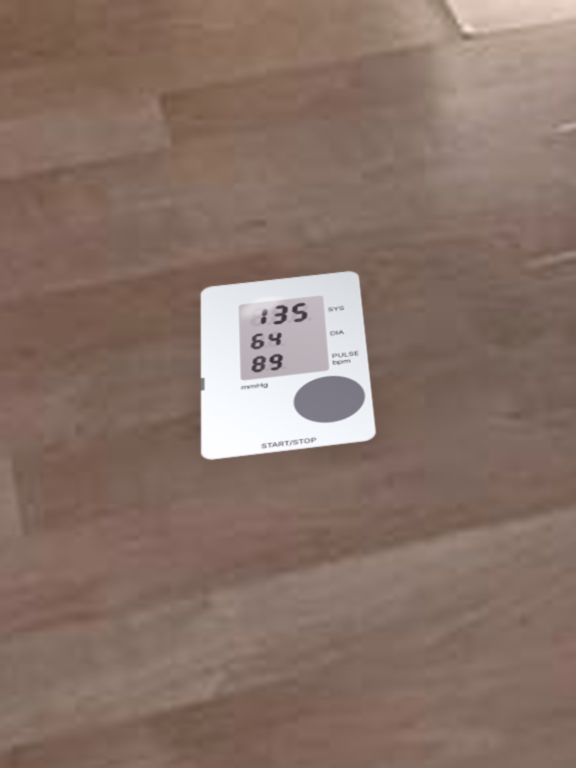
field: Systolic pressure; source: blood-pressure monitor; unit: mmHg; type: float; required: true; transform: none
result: 135 mmHg
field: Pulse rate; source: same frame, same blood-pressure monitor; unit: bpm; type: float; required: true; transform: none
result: 89 bpm
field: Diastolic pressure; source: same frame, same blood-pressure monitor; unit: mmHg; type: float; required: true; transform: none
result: 64 mmHg
